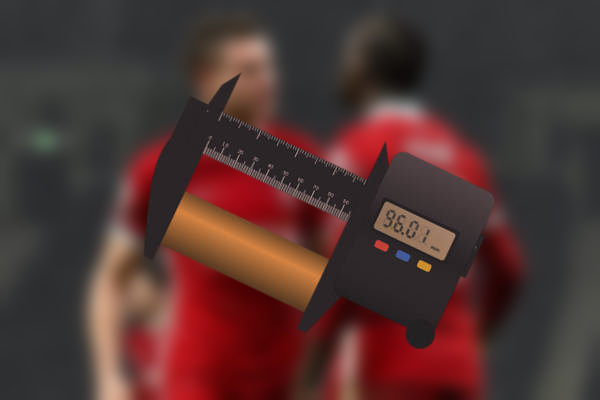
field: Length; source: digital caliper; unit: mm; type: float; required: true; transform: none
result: 96.01 mm
